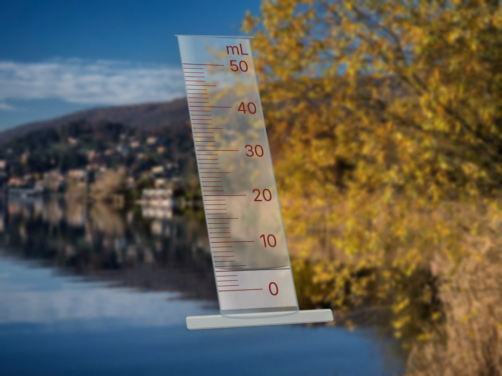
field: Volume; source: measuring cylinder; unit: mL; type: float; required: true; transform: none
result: 4 mL
